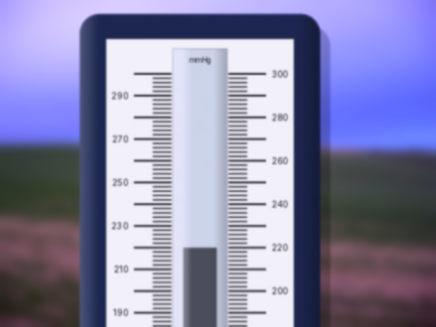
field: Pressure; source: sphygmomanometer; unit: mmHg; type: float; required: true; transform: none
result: 220 mmHg
